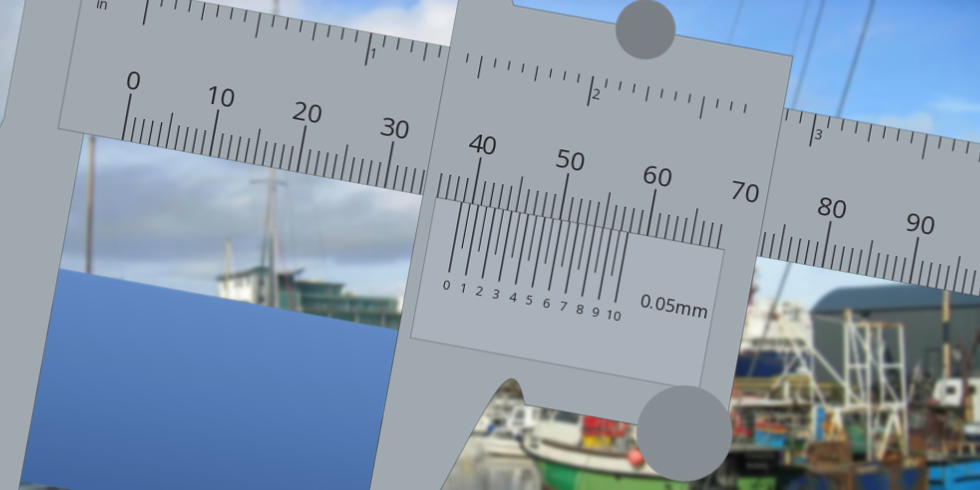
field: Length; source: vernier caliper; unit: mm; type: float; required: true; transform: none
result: 38.8 mm
